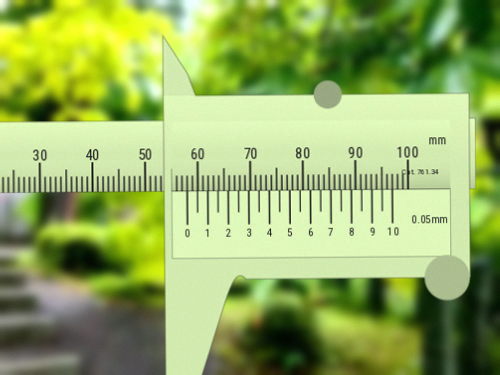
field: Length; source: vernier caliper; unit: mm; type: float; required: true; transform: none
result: 58.0 mm
